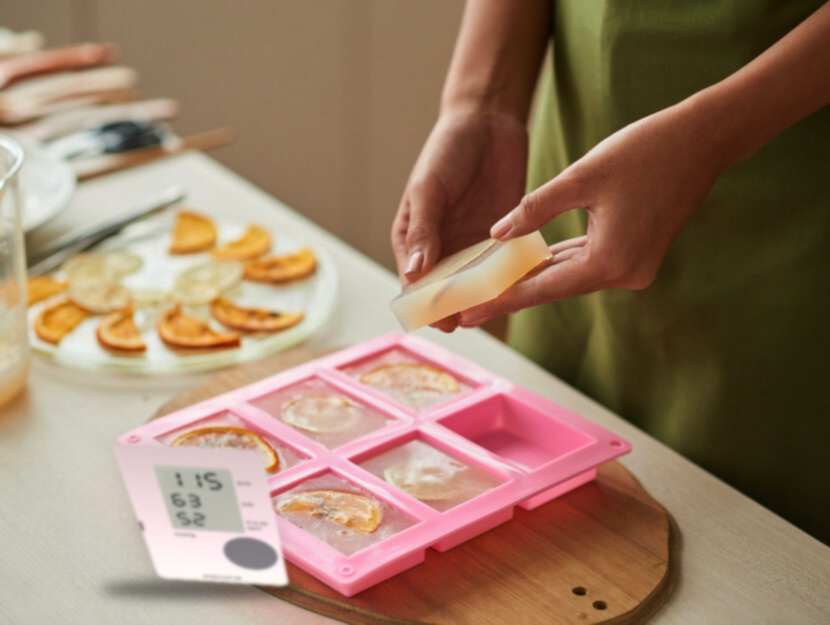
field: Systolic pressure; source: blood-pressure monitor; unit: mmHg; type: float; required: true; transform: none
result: 115 mmHg
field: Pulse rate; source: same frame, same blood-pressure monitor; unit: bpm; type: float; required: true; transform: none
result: 52 bpm
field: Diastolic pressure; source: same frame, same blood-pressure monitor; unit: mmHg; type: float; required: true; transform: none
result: 63 mmHg
